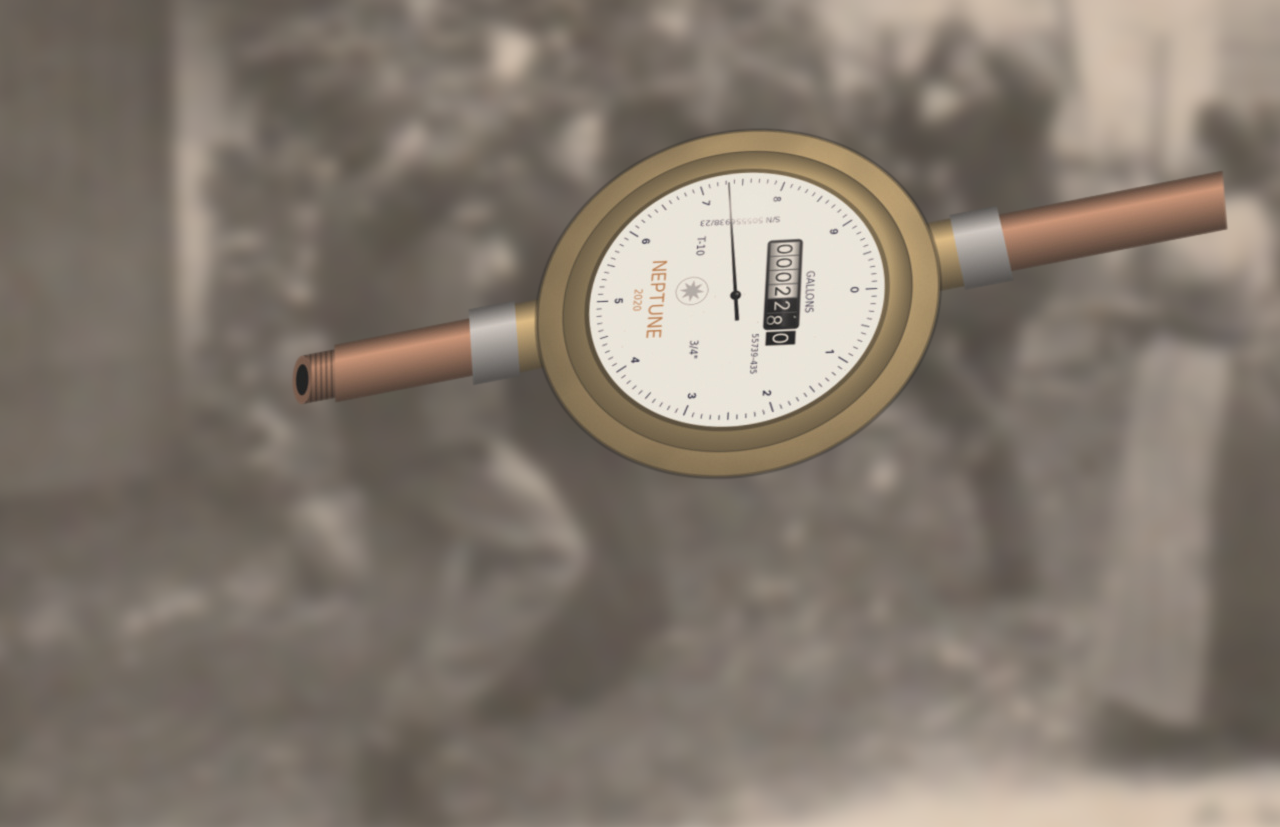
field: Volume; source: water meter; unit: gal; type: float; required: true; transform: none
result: 2277.3 gal
